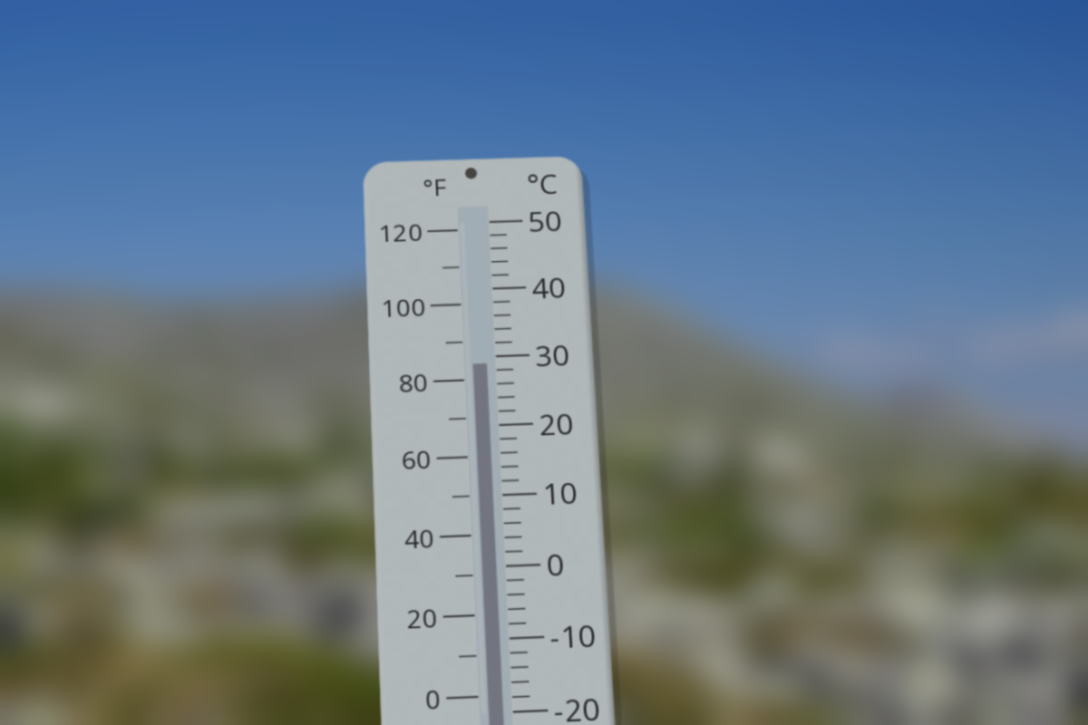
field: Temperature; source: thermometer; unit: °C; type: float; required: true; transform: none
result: 29 °C
